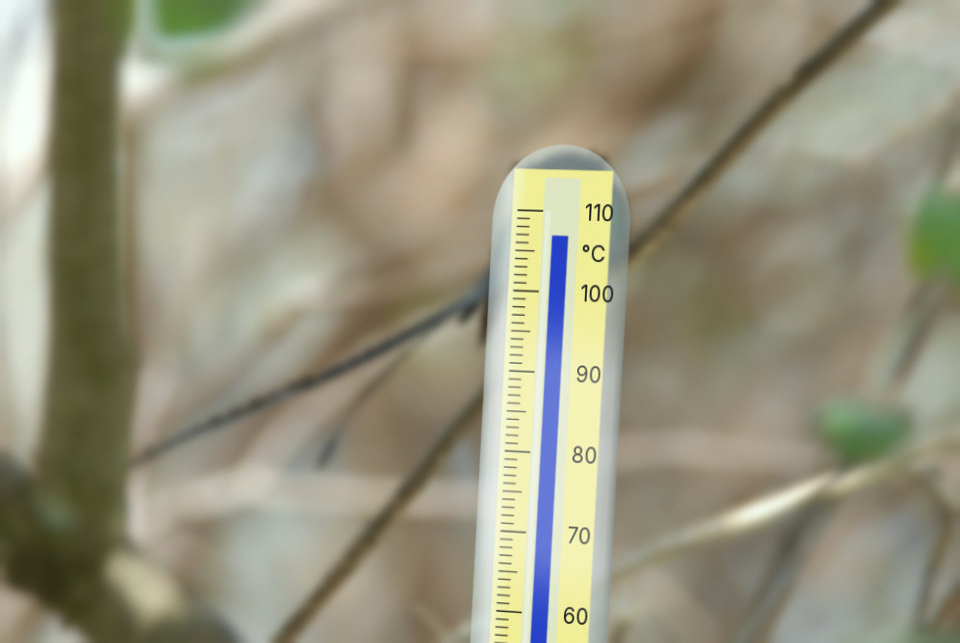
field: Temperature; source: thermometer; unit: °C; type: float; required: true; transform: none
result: 107 °C
